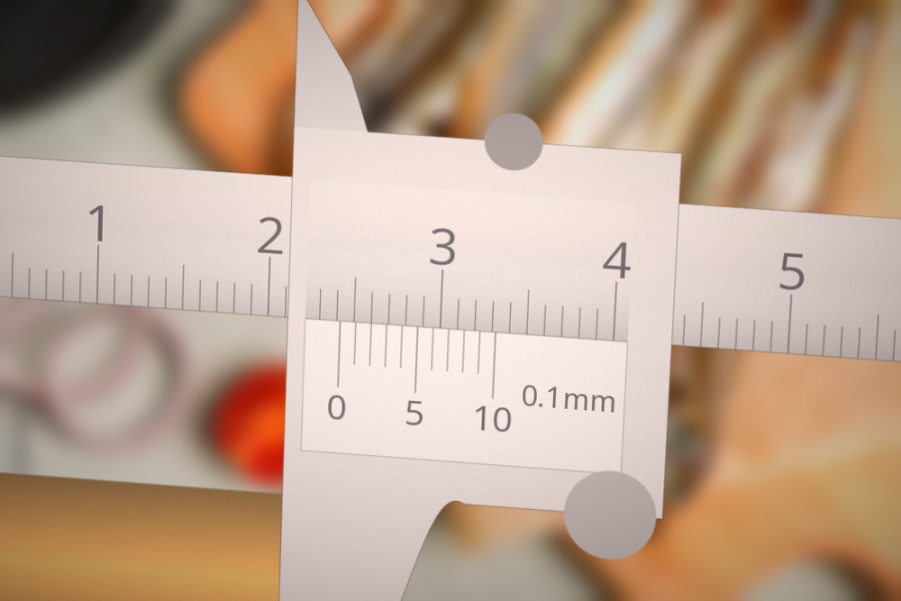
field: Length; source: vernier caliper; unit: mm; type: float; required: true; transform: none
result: 24.2 mm
